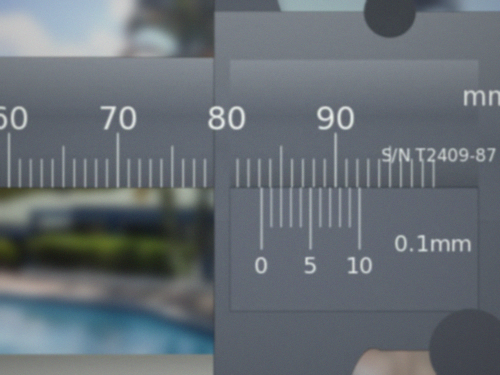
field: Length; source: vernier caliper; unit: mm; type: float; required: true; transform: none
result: 83.2 mm
